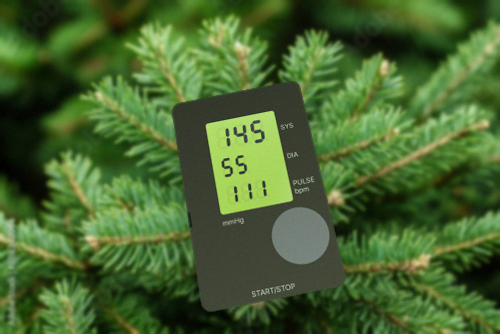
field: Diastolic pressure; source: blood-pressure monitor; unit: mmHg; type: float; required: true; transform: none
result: 55 mmHg
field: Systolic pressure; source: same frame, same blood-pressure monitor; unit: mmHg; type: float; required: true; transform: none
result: 145 mmHg
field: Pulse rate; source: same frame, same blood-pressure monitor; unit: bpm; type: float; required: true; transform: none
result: 111 bpm
